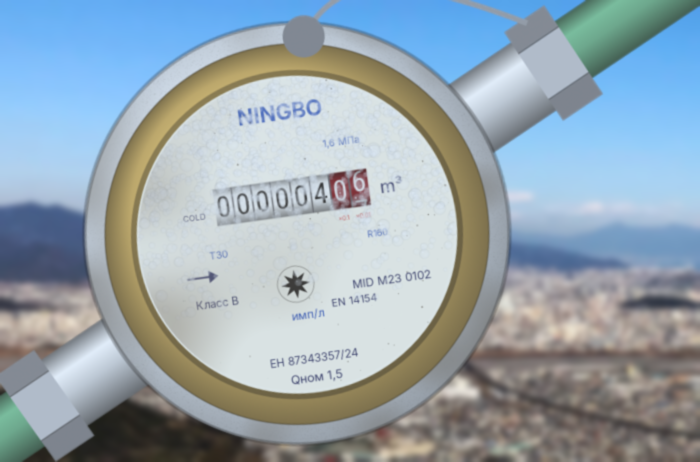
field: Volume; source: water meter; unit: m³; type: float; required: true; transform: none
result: 4.06 m³
